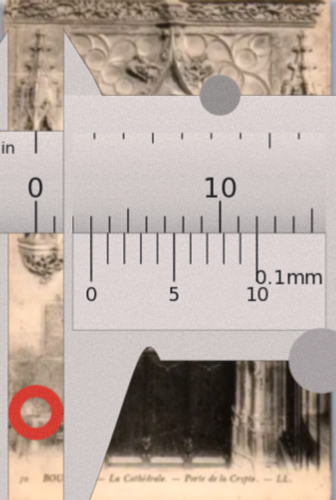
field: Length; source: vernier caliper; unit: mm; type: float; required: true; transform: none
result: 3.0 mm
